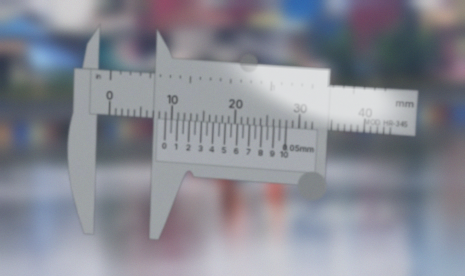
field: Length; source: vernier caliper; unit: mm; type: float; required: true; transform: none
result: 9.0 mm
